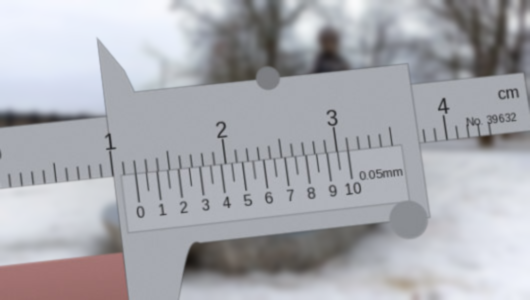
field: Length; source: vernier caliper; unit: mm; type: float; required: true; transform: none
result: 12.0 mm
